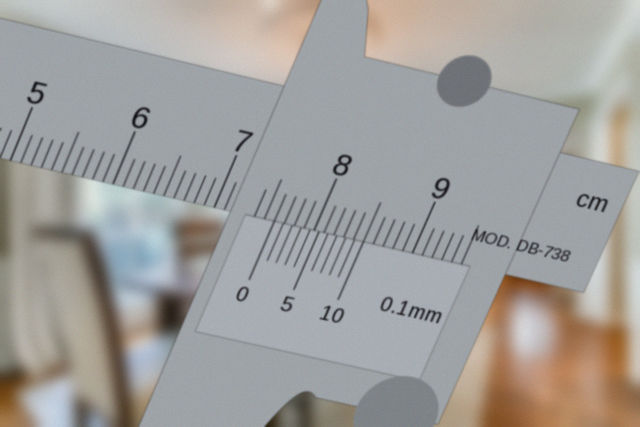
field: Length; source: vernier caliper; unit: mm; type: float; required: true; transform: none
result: 76.0 mm
